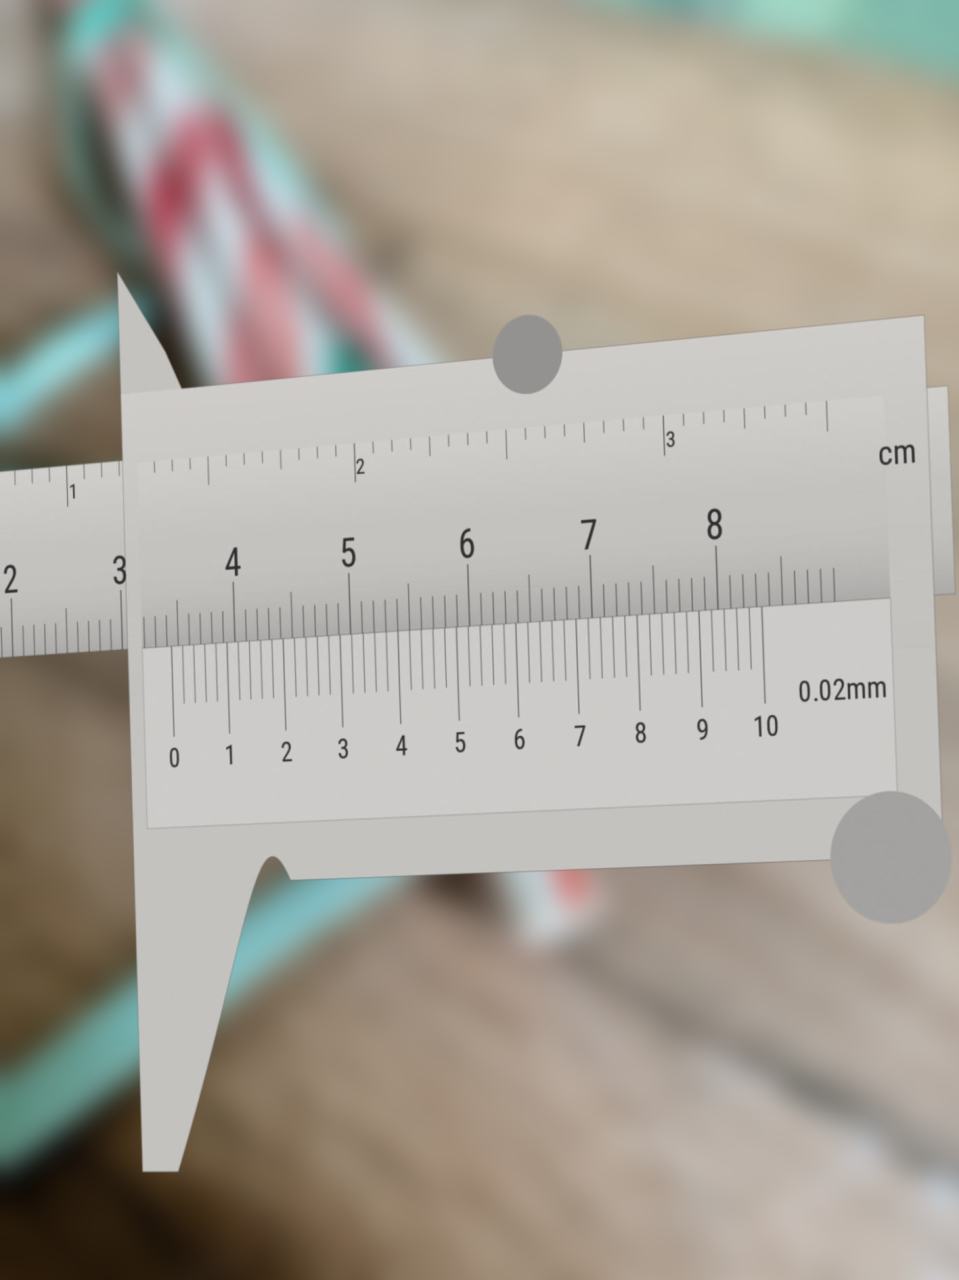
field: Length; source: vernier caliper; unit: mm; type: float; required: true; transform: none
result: 34.4 mm
